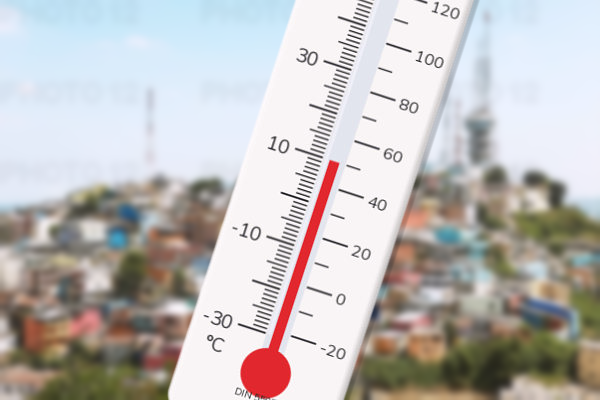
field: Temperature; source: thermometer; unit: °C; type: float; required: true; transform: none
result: 10 °C
